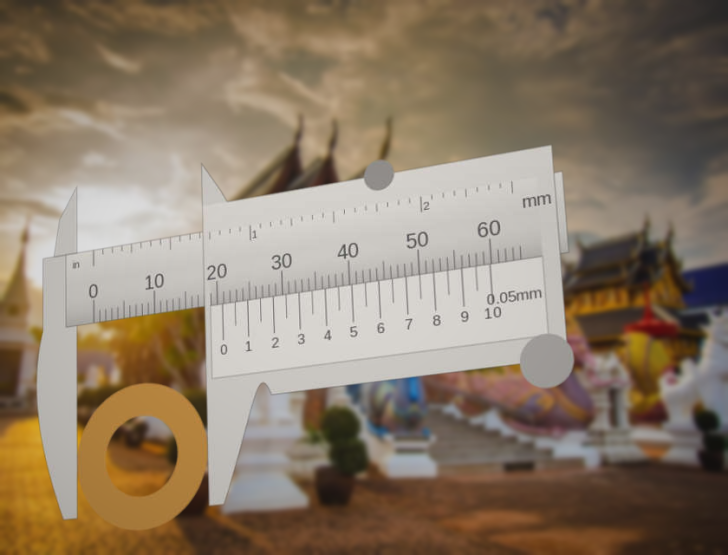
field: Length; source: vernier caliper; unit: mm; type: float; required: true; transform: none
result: 20.8 mm
